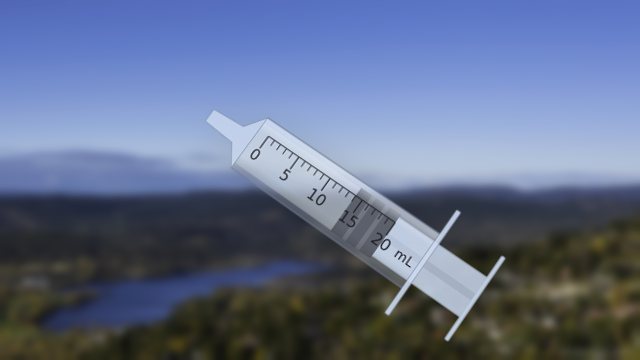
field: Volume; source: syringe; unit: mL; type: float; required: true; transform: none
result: 14 mL
